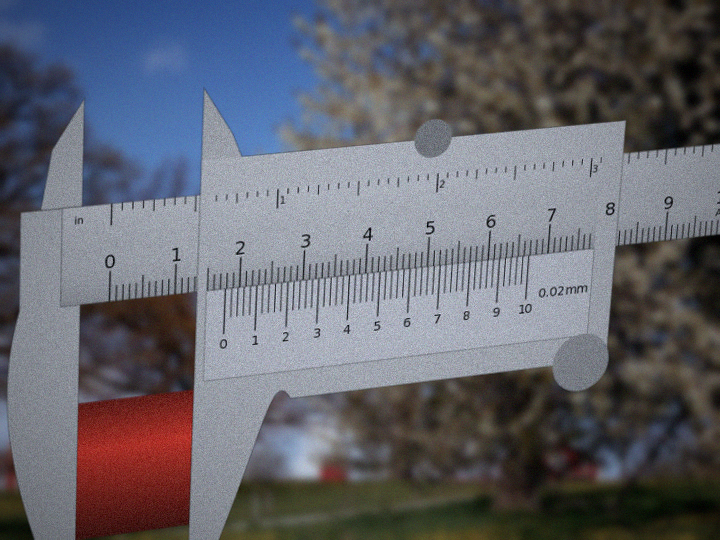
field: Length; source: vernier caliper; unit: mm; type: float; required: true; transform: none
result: 17.8 mm
